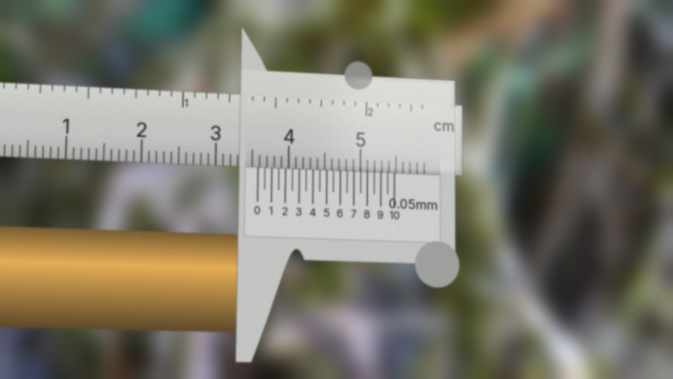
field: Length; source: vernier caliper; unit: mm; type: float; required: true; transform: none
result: 35.8 mm
